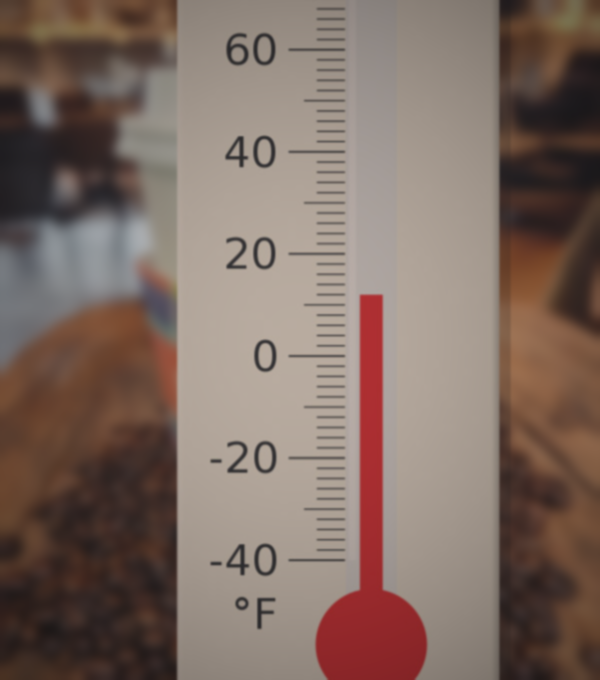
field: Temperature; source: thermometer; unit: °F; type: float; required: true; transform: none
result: 12 °F
